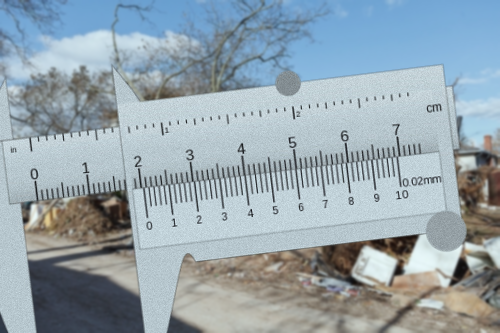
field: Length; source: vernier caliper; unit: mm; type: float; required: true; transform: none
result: 20.5 mm
